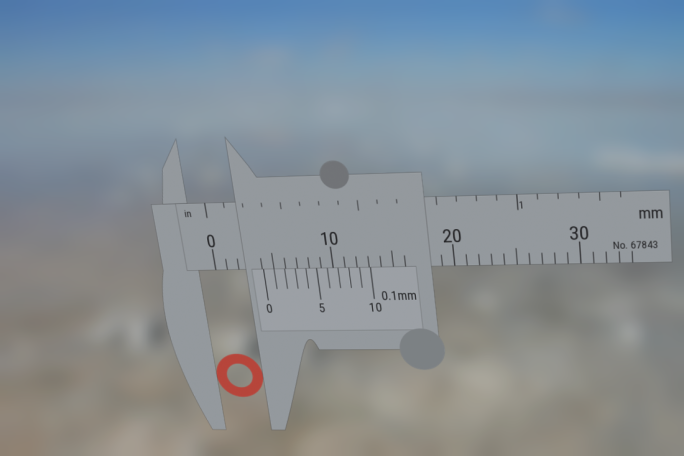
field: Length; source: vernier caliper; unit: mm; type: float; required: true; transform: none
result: 4.1 mm
